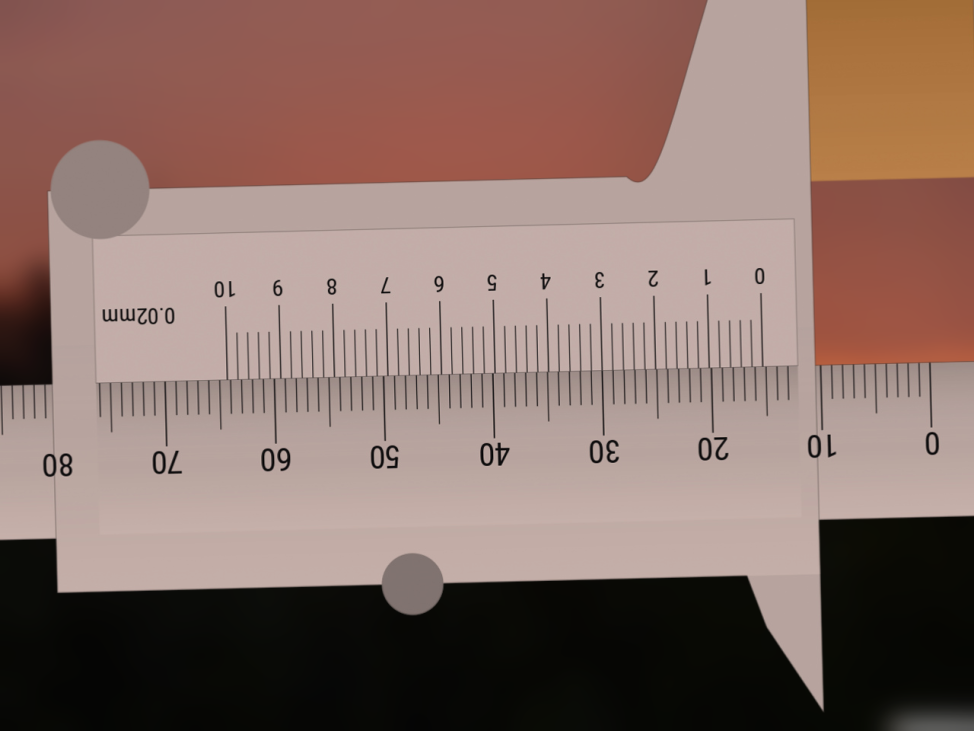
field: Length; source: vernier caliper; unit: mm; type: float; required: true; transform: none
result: 15.3 mm
